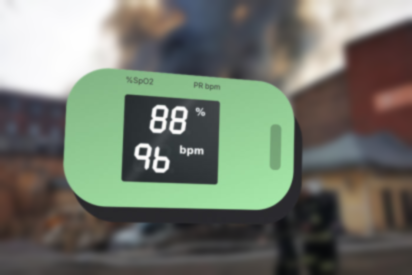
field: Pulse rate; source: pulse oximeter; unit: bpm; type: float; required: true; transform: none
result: 96 bpm
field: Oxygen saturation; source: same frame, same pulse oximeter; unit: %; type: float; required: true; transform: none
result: 88 %
